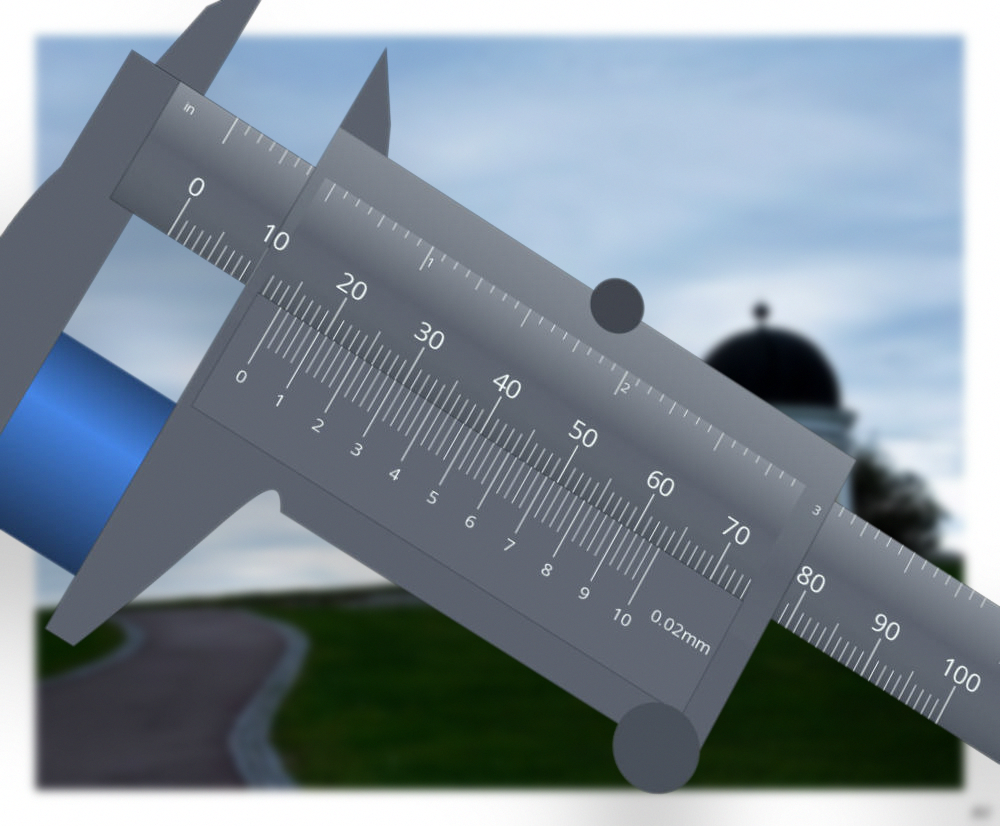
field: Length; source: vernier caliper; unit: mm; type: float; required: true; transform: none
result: 14.4 mm
